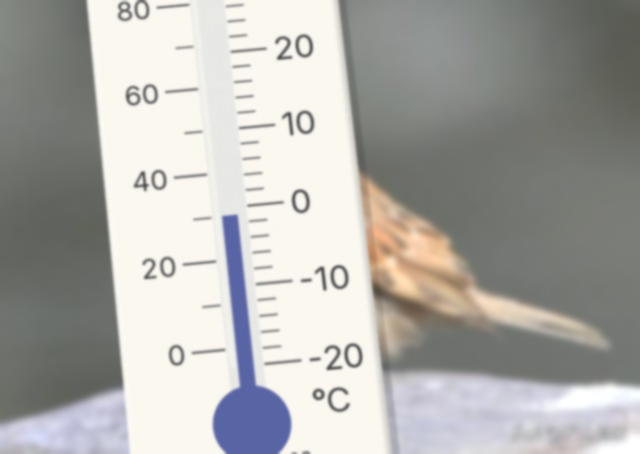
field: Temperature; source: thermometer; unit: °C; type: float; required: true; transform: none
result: -1 °C
